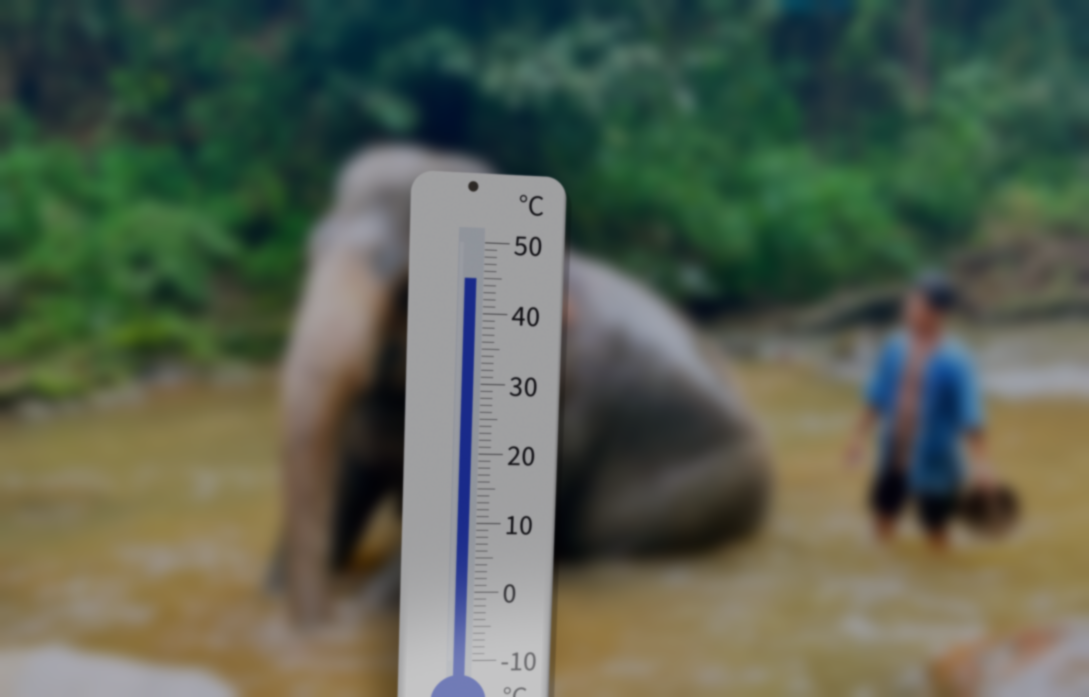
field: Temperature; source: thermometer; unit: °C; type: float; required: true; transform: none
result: 45 °C
